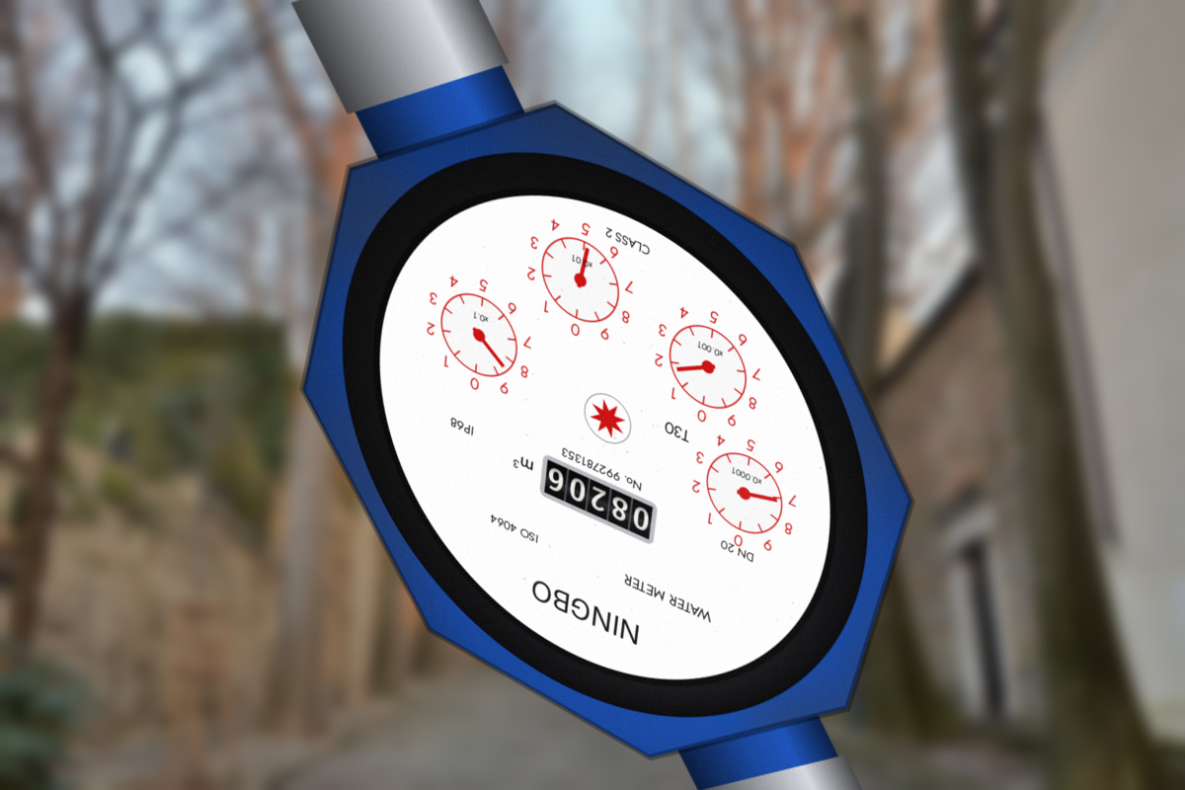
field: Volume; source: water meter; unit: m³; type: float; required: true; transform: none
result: 8206.8517 m³
